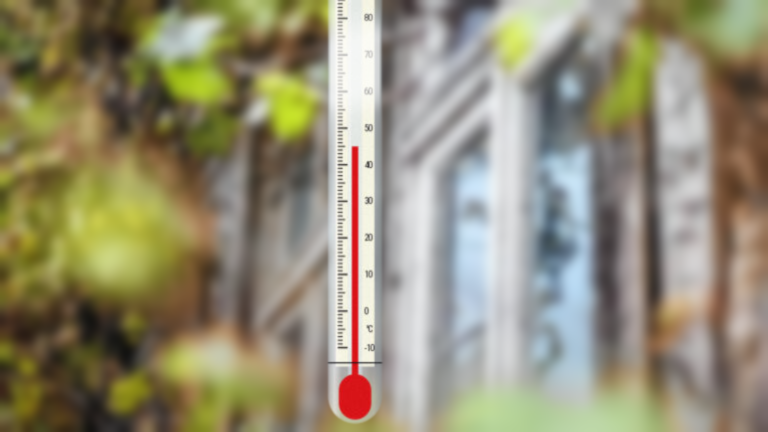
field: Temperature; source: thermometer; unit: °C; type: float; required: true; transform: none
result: 45 °C
